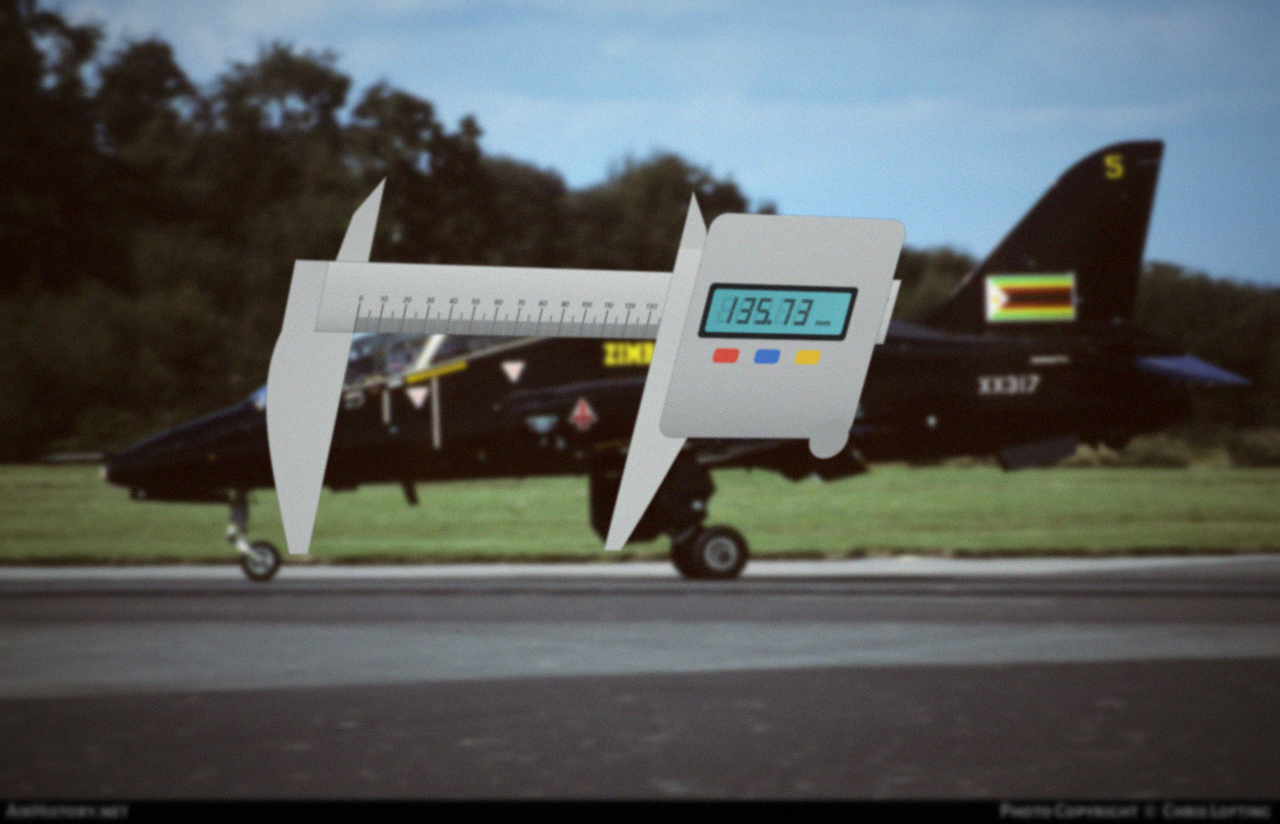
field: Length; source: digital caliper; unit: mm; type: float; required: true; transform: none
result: 135.73 mm
